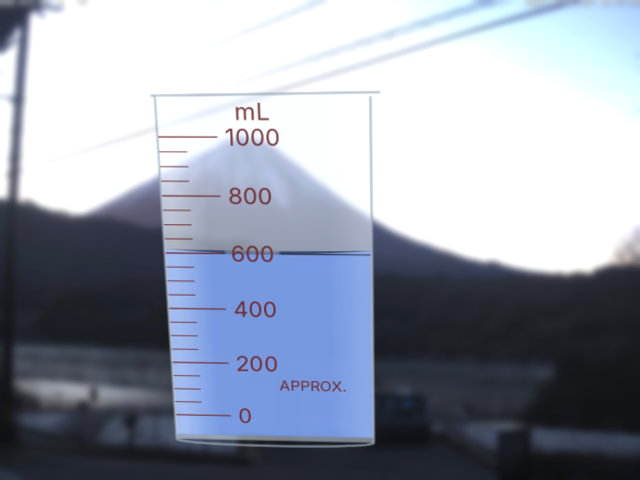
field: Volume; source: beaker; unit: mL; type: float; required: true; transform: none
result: 600 mL
